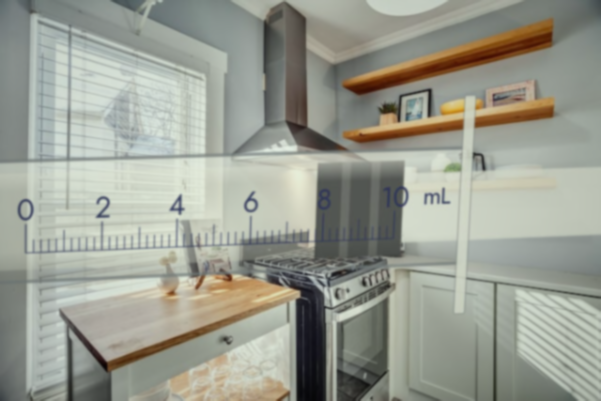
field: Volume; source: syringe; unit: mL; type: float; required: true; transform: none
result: 7.8 mL
